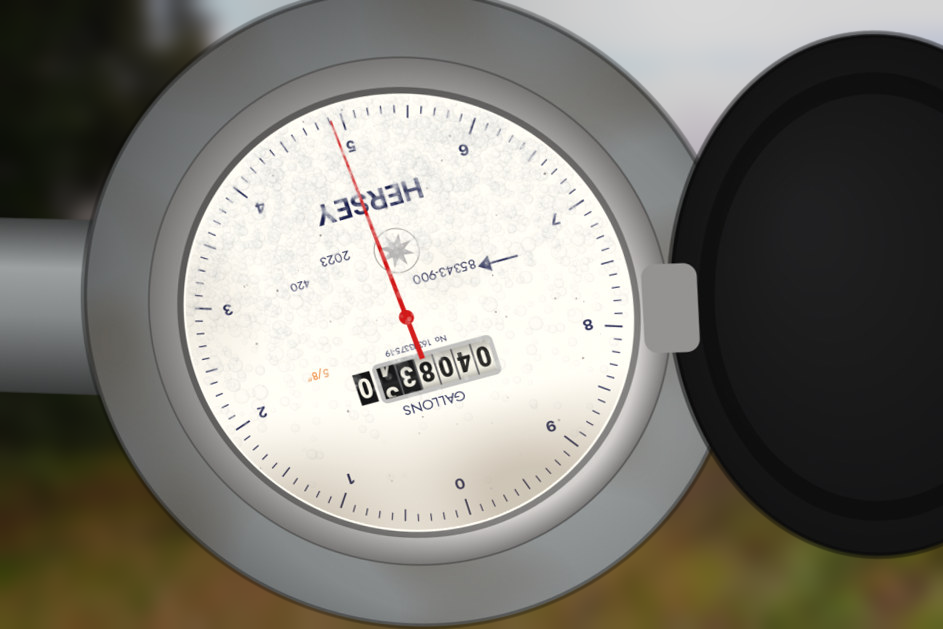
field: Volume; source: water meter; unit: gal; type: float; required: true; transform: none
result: 408334.9 gal
